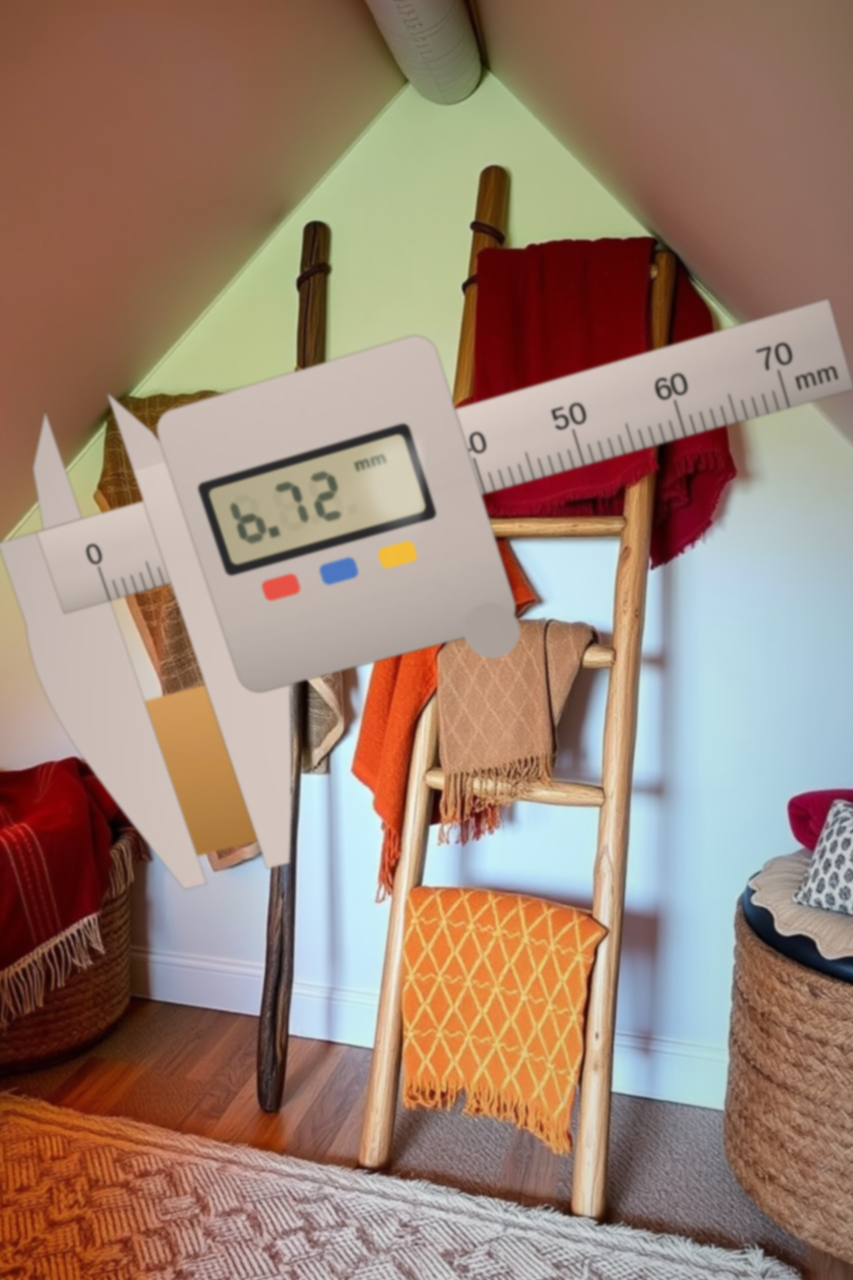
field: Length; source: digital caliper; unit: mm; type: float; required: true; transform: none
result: 6.72 mm
